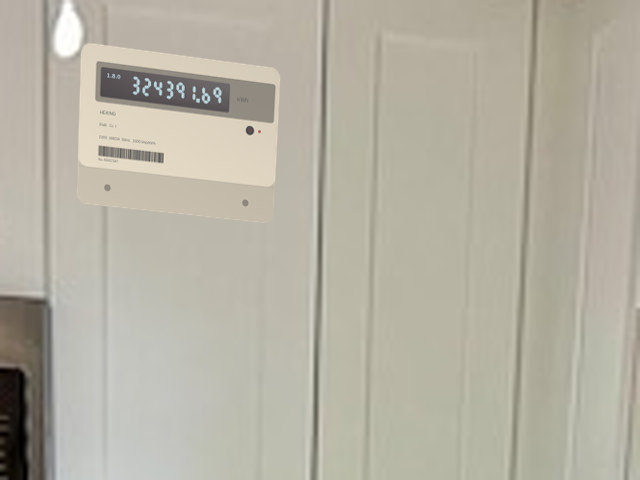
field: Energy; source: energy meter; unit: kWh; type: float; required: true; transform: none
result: 324391.69 kWh
